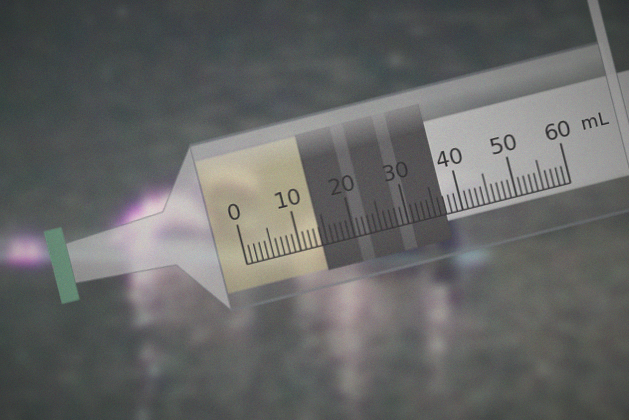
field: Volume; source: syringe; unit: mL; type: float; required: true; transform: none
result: 14 mL
